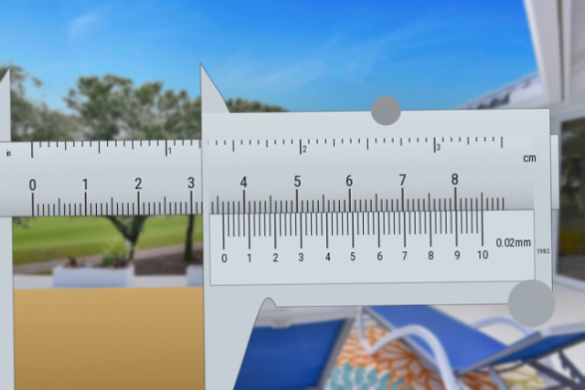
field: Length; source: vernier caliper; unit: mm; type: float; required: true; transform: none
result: 36.0 mm
